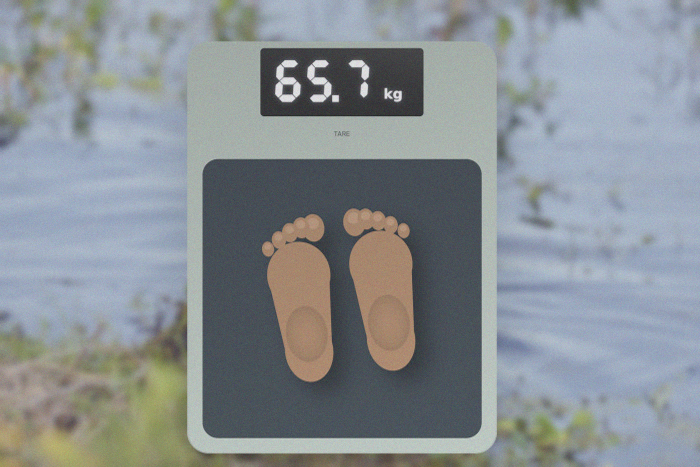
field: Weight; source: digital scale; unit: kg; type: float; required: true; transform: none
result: 65.7 kg
